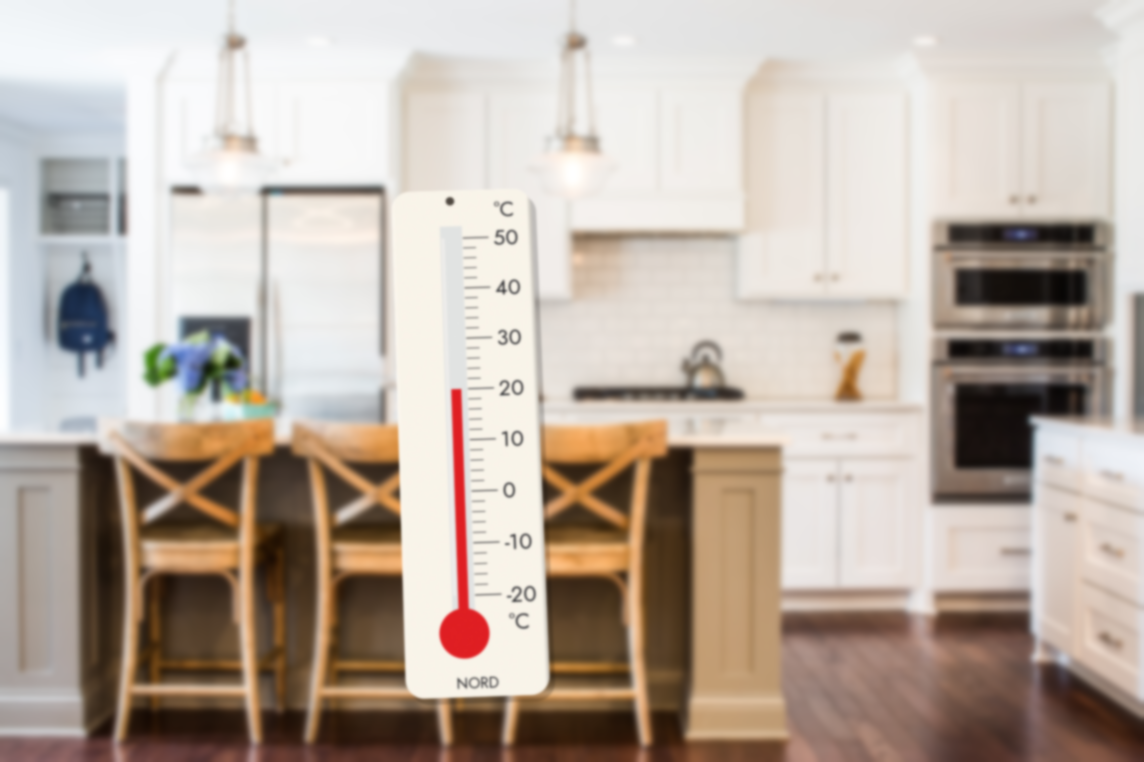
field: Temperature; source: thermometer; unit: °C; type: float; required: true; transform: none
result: 20 °C
